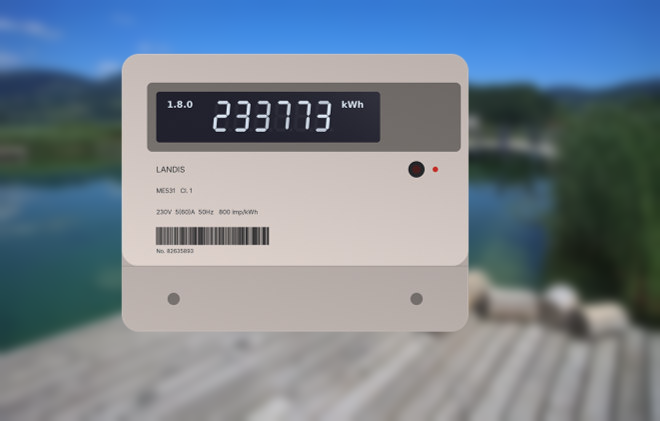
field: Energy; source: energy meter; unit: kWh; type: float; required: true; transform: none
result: 233773 kWh
